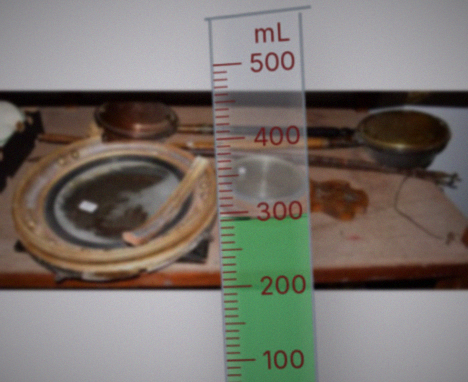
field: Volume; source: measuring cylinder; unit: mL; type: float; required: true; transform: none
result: 290 mL
